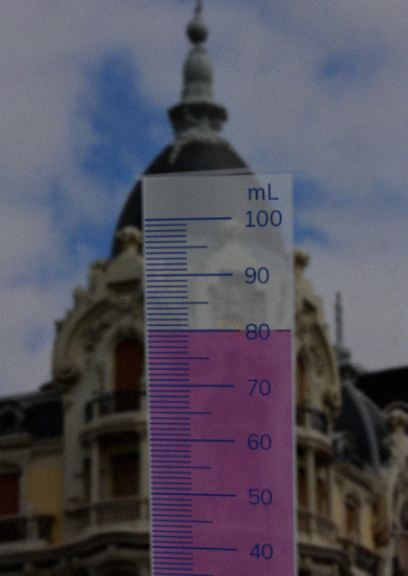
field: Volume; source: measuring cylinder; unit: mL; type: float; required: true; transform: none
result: 80 mL
